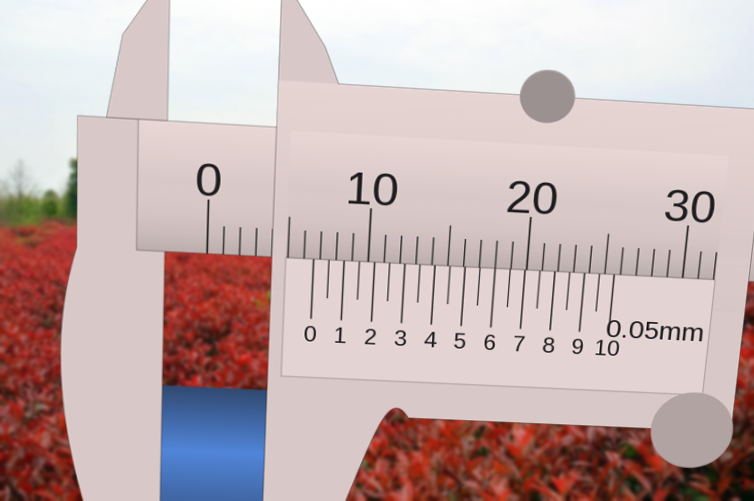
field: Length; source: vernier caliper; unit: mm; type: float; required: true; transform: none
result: 6.6 mm
